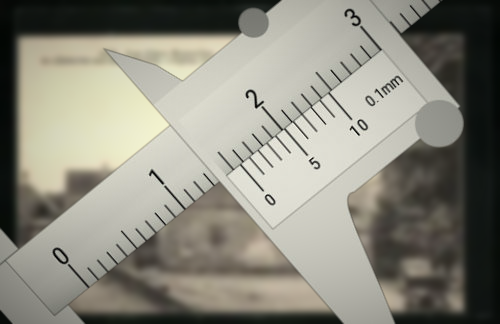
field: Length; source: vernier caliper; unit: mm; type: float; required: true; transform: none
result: 15.7 mm
